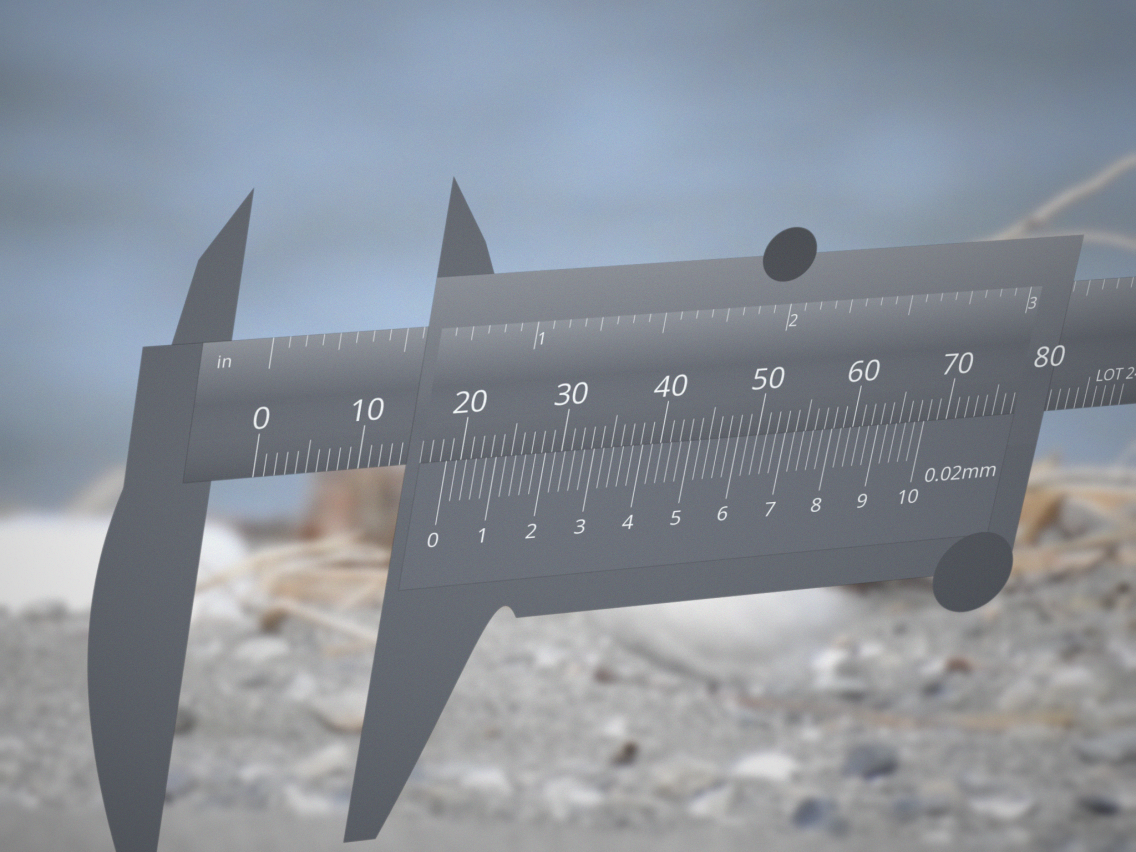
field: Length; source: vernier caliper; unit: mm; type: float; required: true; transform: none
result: 18.6 mm
